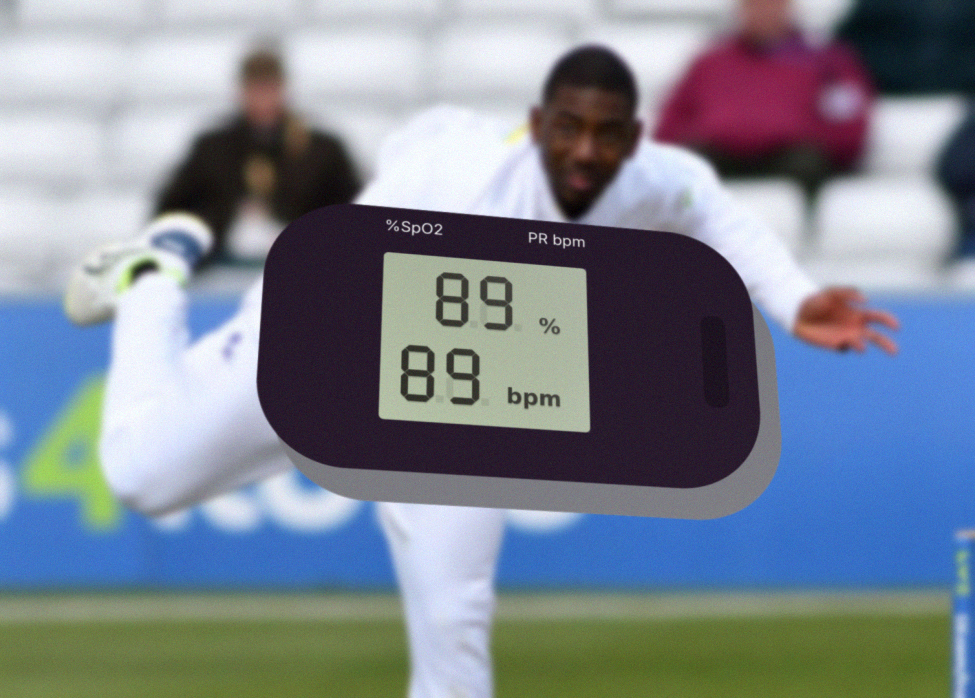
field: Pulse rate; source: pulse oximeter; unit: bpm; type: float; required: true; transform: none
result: 89 bpm
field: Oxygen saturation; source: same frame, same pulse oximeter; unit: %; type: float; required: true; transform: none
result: 89 %
